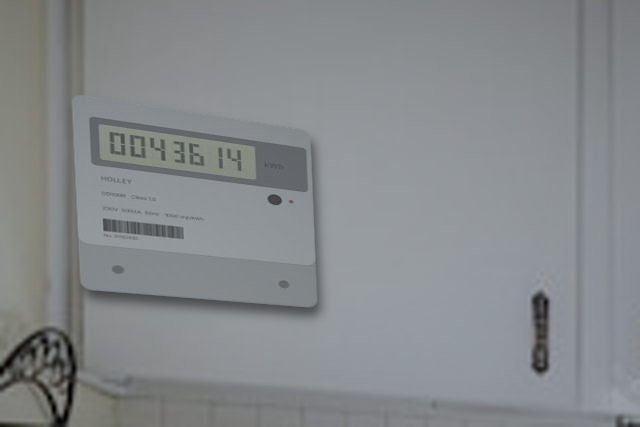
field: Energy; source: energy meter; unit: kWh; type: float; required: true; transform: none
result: 43614 kWh
